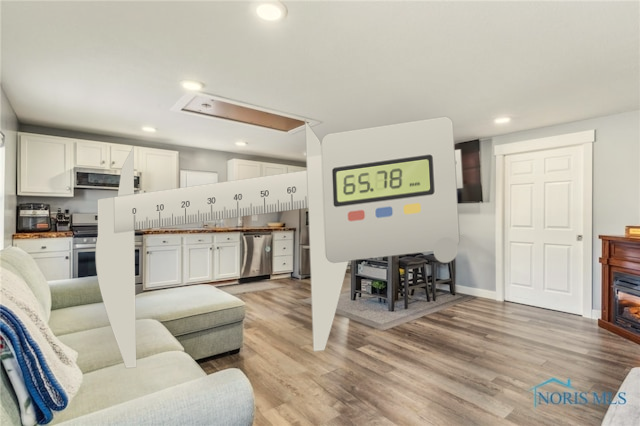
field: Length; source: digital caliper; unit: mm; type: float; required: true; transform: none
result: 65.78 mm
